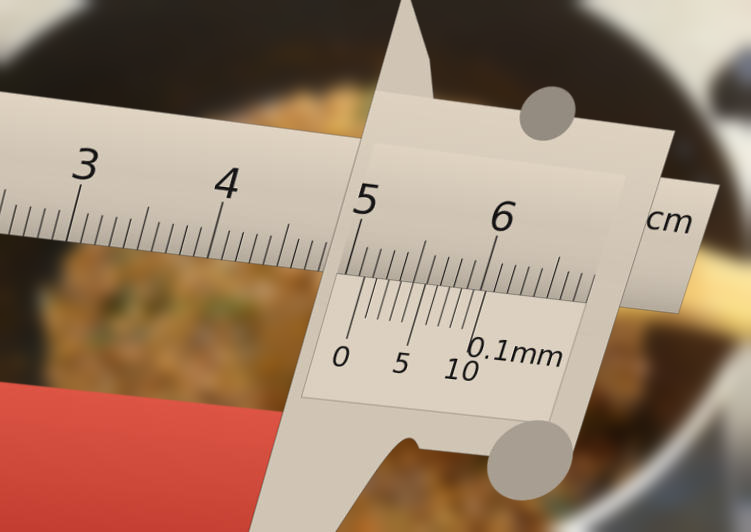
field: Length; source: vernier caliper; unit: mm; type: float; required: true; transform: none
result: 51.4 mm
